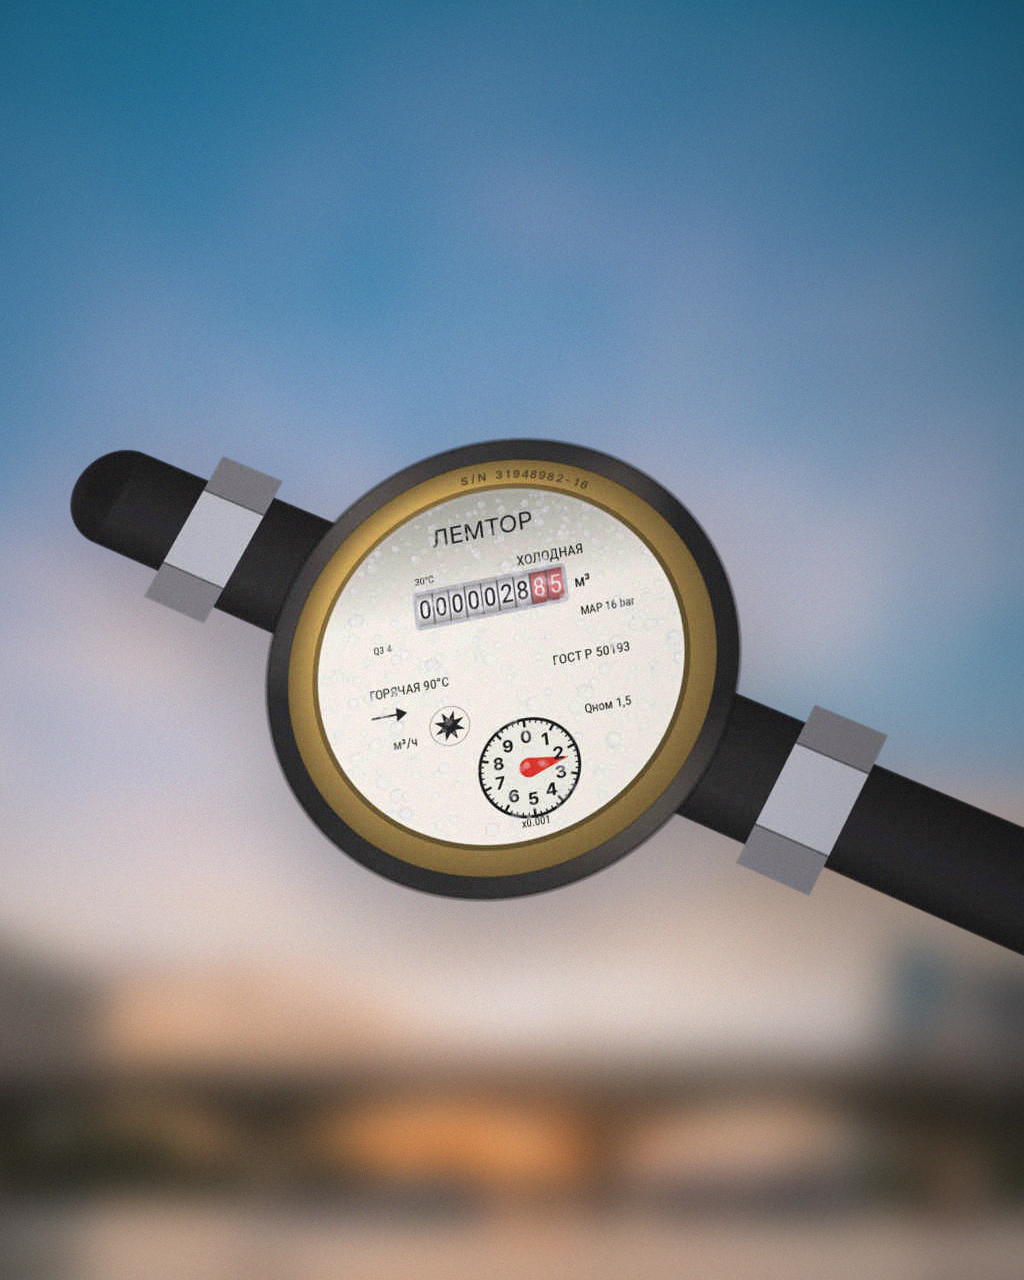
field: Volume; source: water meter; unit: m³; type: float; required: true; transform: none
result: 28.852 m³
